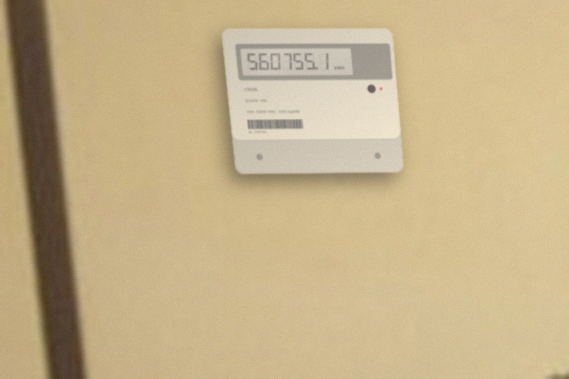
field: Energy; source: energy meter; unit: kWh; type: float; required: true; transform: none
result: 560755.1 kWh
